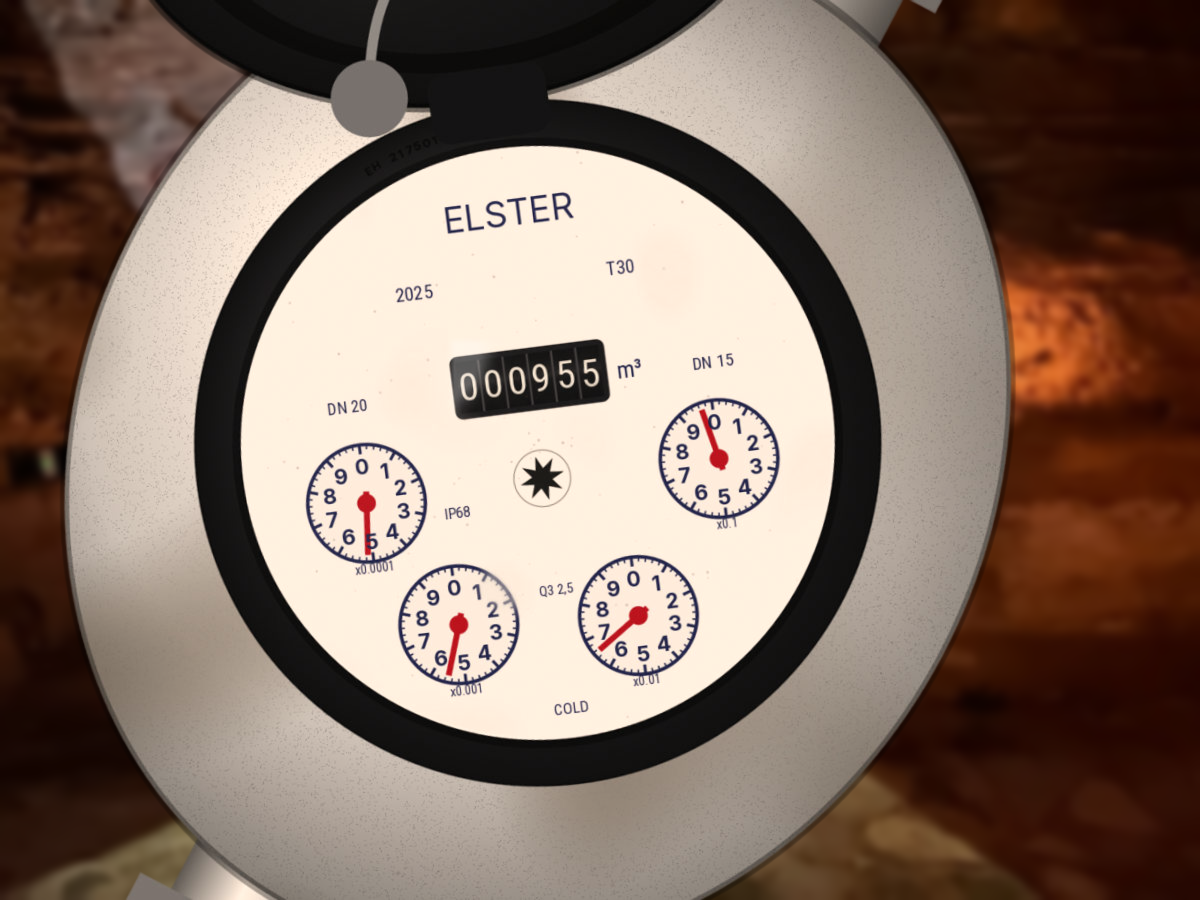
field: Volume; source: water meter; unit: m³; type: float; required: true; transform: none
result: 954.9655 m³
